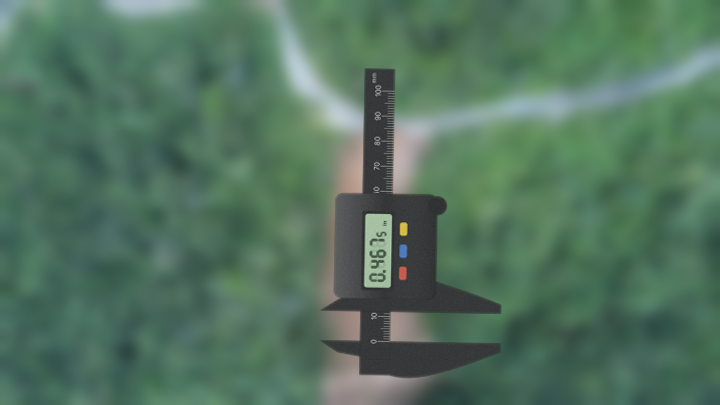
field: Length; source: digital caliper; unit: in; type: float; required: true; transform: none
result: 0.4675 in
